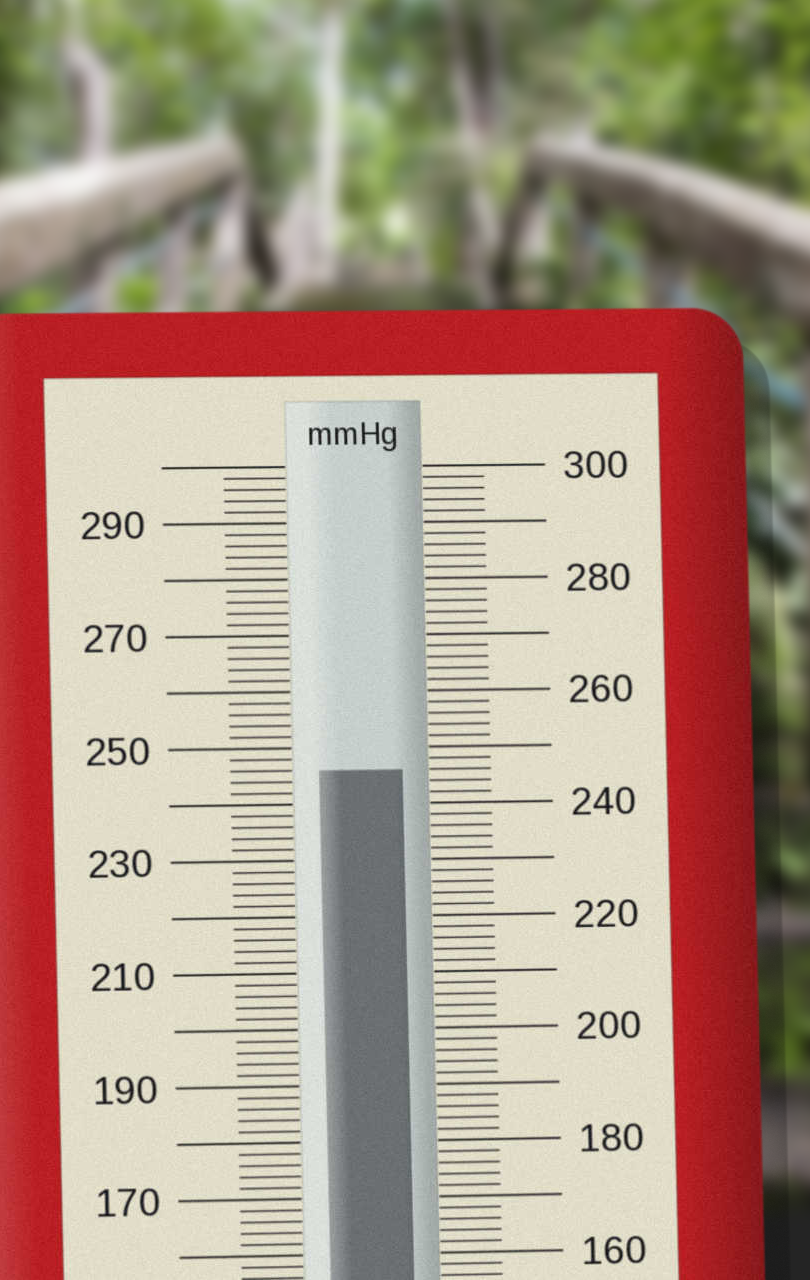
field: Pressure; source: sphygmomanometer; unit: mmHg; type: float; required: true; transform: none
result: 246 mmHg
